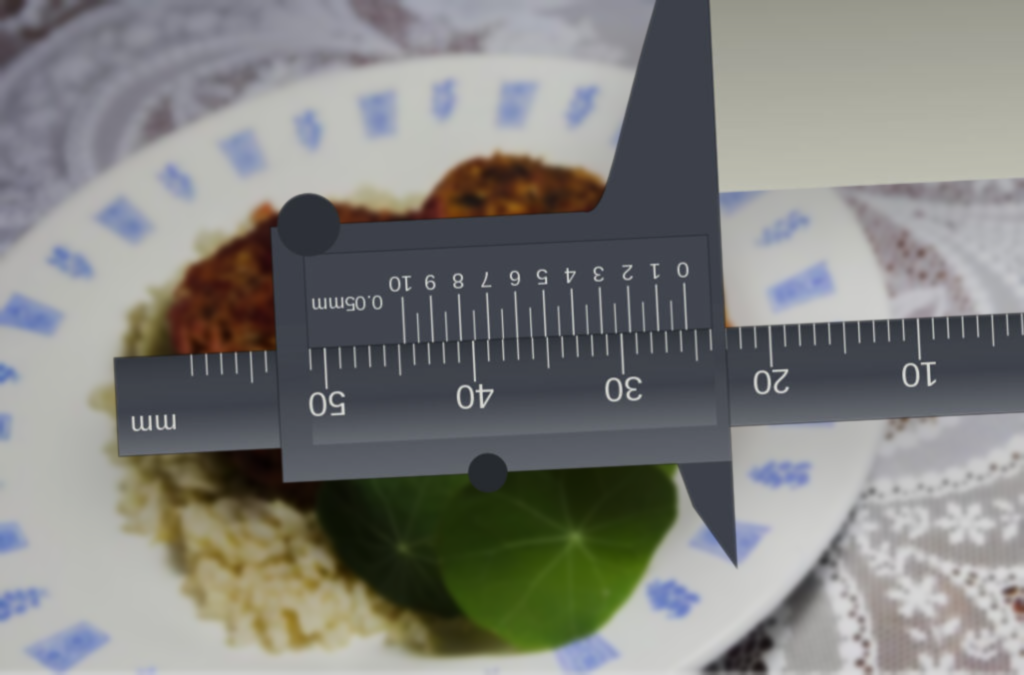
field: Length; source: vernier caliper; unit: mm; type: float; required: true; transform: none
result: 25.6 mm
